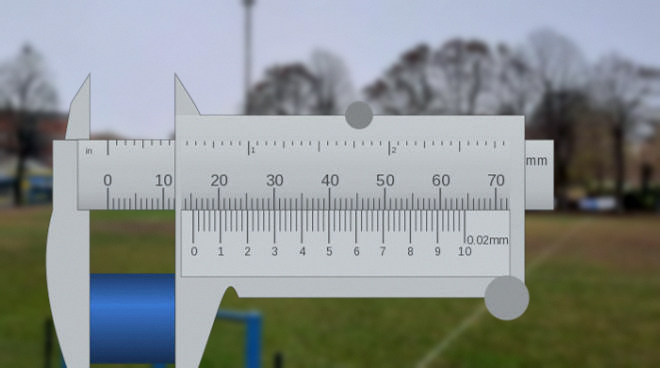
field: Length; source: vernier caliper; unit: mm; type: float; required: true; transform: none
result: 15.4 mm
